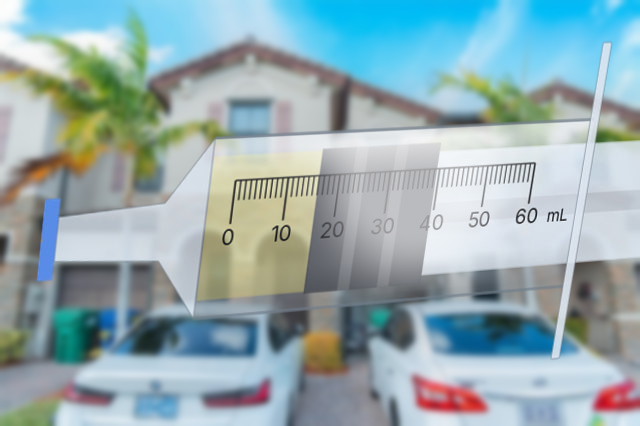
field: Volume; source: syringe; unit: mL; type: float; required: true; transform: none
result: 16 mL
